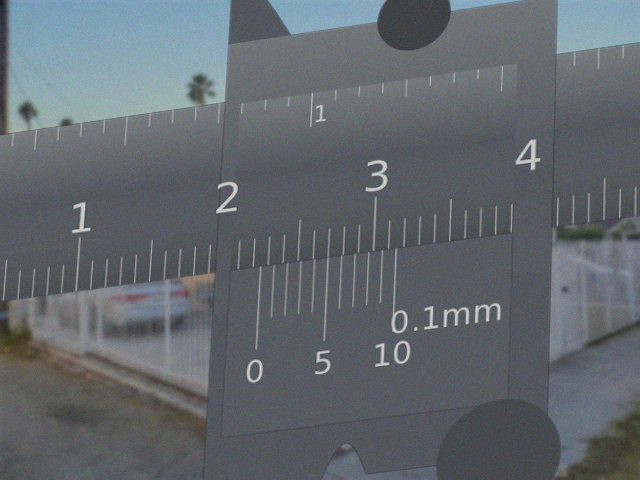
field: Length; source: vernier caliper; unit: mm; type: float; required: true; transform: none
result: 22.5 mm
